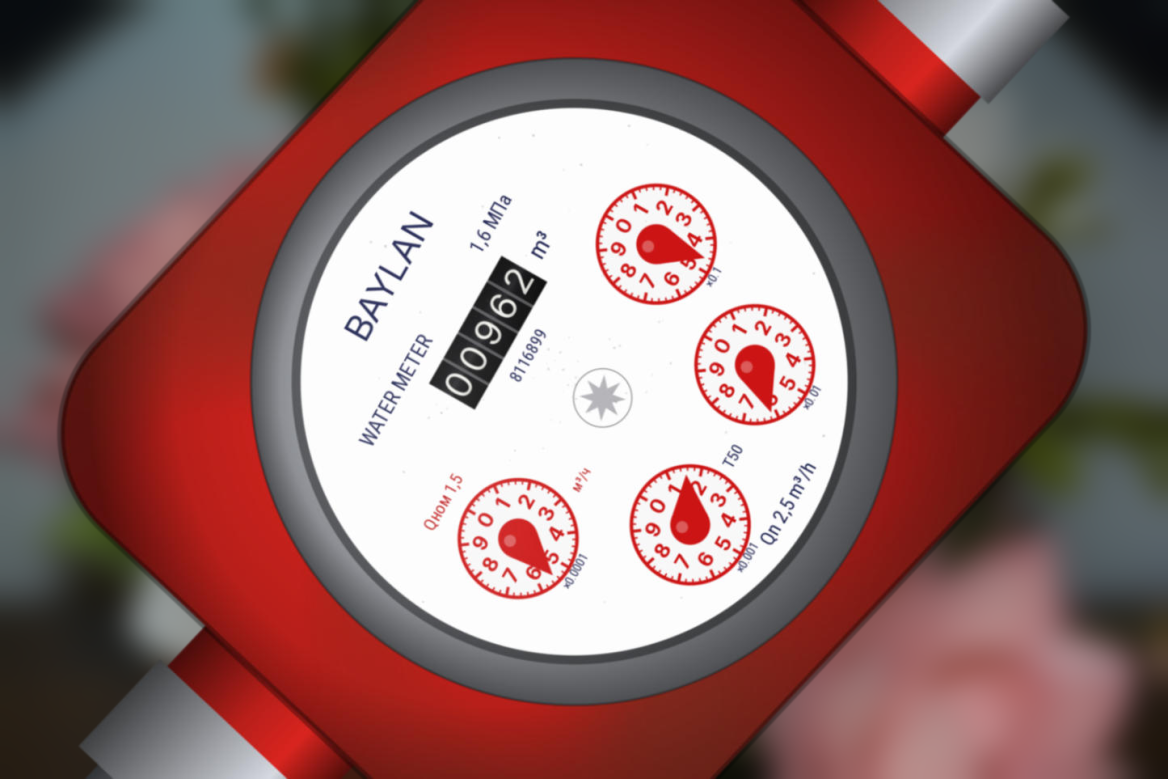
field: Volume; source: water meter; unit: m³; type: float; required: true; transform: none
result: 962.4615 m³
